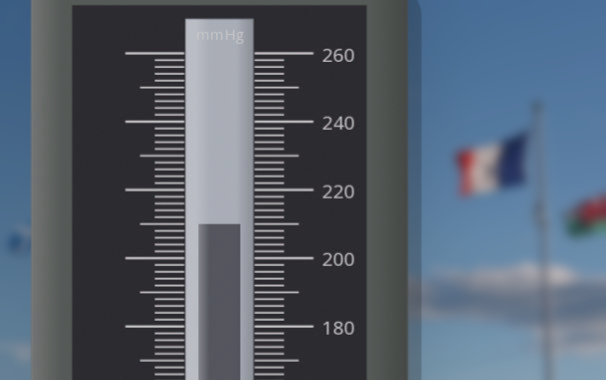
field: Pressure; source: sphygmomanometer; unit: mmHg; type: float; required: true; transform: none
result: 210 mmHg
